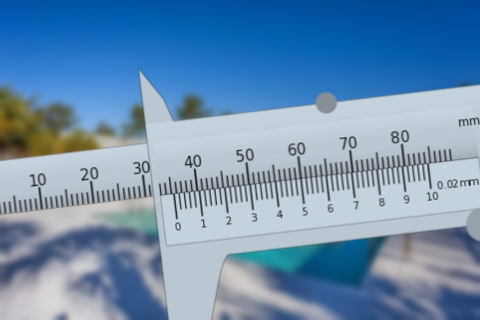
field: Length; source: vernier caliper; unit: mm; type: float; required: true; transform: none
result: 35.5 mm
